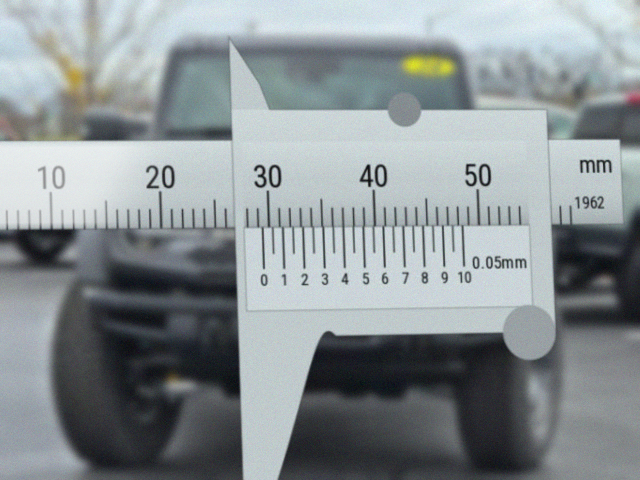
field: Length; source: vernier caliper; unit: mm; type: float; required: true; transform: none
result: 29.4 mm
